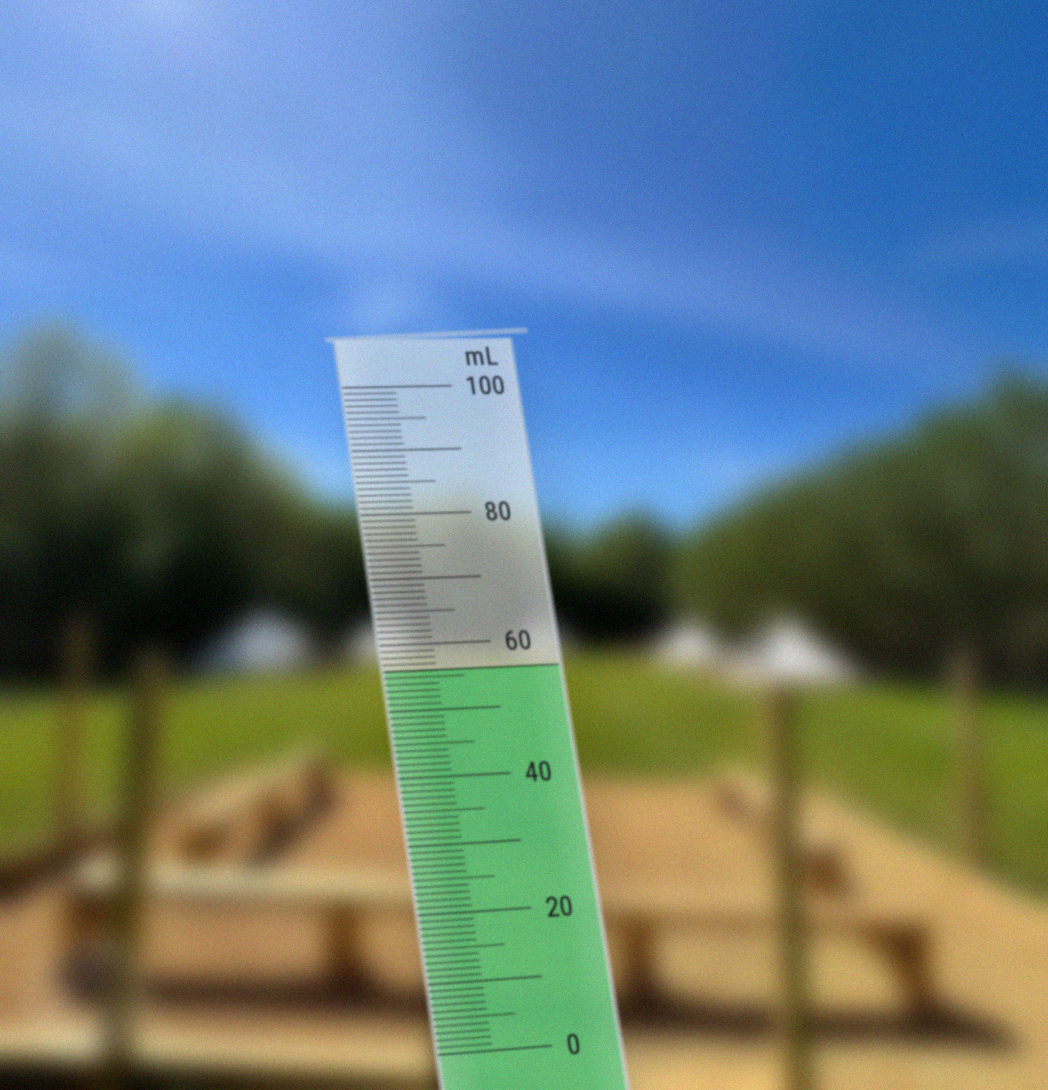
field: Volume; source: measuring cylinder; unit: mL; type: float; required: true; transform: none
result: 56 mL
